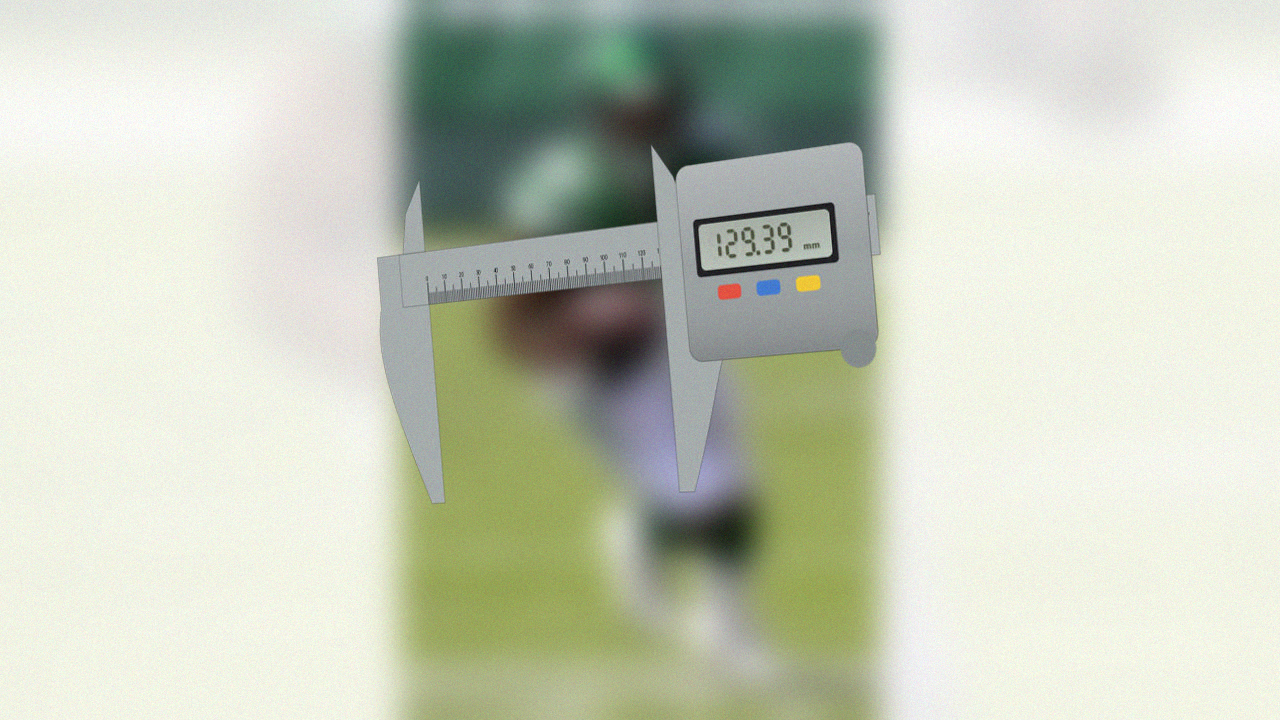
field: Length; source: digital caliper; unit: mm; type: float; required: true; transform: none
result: 129.39 mm
